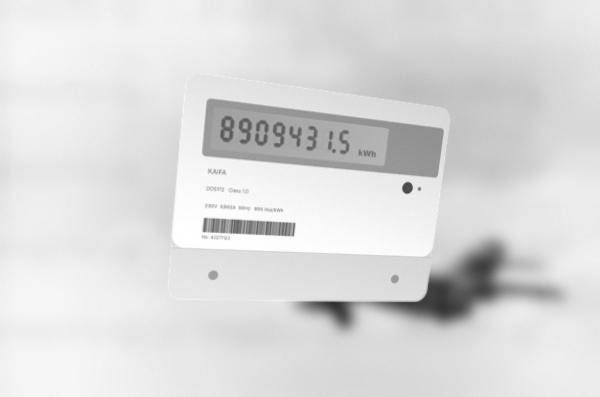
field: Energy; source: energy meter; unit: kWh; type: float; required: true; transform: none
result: 8909431.5 kWh
